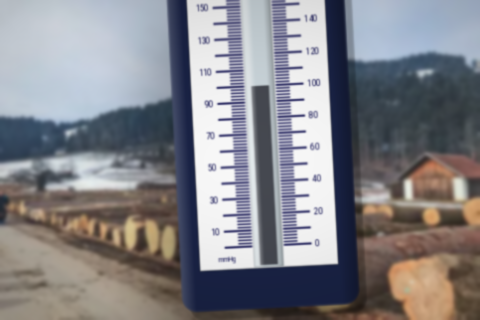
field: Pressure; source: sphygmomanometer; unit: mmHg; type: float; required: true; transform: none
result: 100 mmHg
